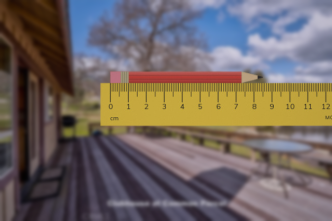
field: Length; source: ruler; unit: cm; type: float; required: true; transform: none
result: 8.5 cm
